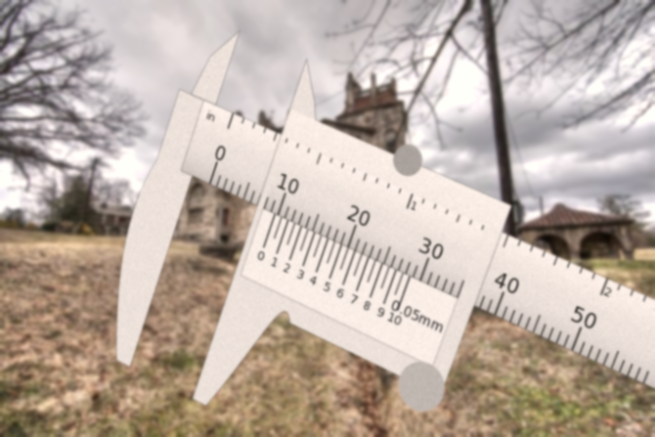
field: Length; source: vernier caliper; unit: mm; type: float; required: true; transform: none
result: 9.6 mm
